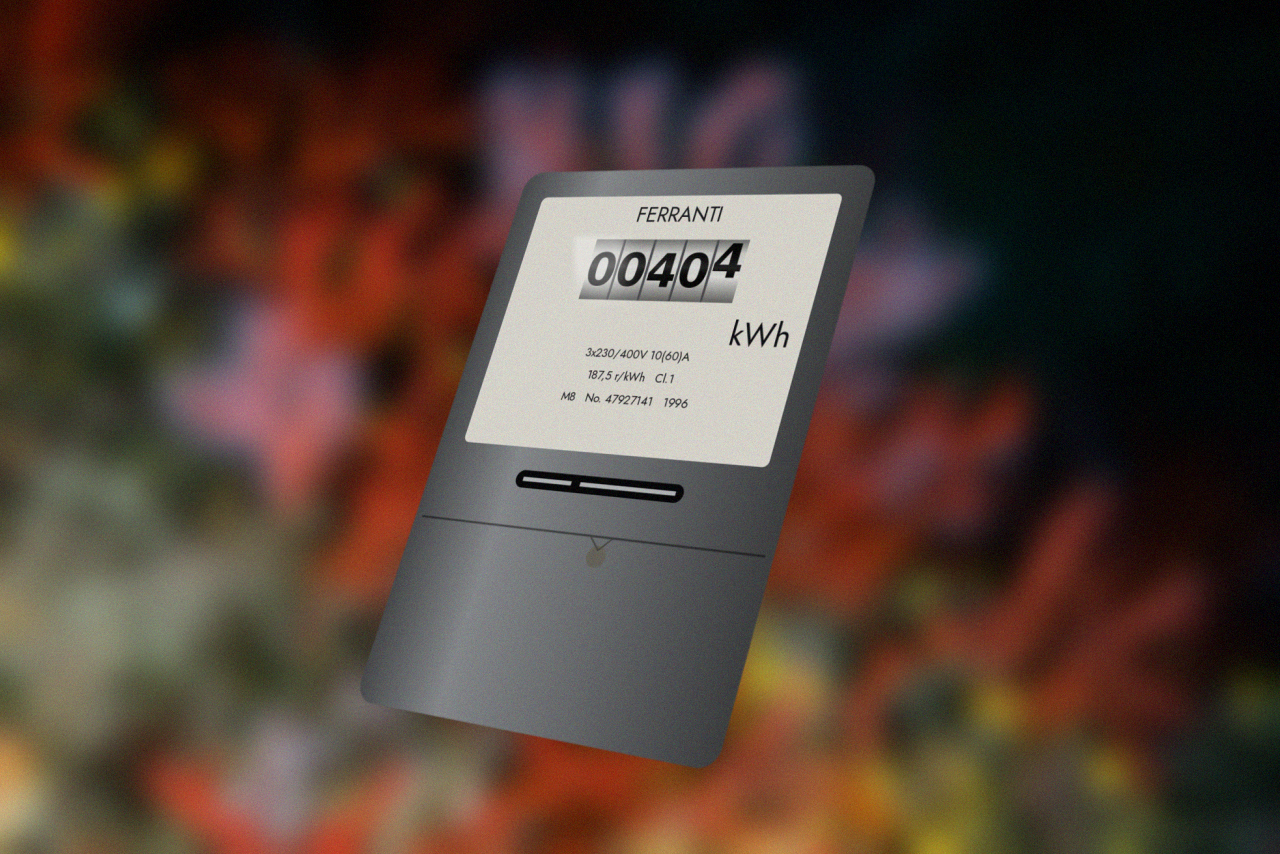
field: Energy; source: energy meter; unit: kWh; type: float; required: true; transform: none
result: 404 kWh
